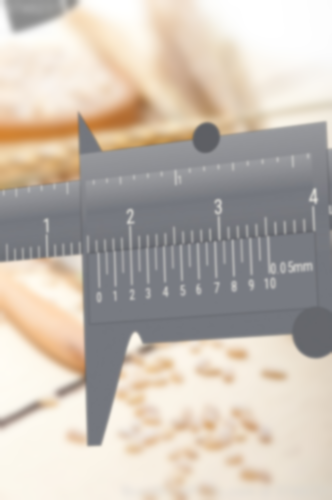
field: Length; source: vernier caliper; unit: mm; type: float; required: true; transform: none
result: 16.2 mm
